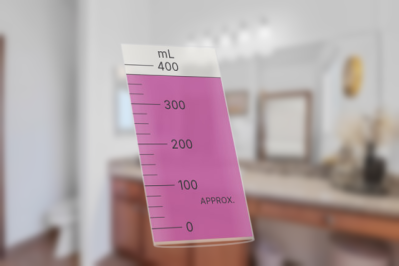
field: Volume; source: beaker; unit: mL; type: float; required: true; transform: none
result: 375 mL
